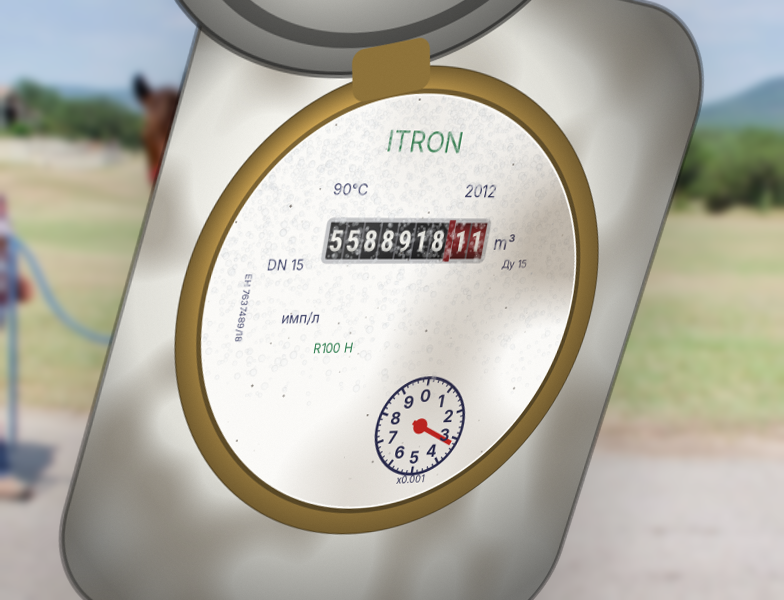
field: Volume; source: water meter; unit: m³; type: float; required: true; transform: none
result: 5588918.113 m³
